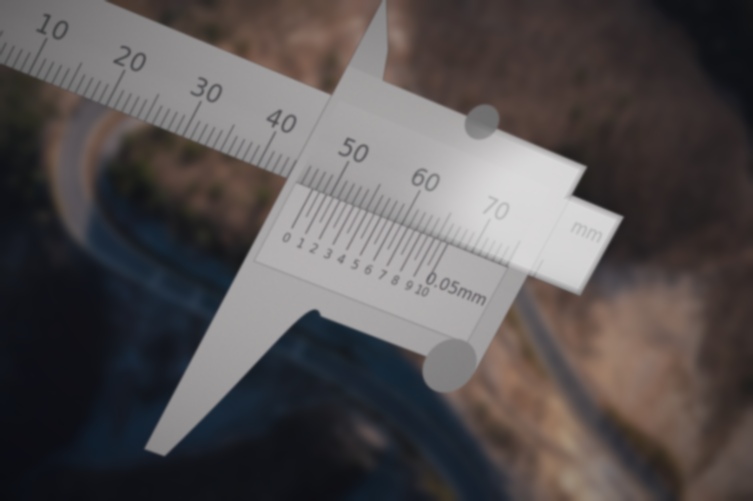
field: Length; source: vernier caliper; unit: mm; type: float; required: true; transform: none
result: 47.6 mm
